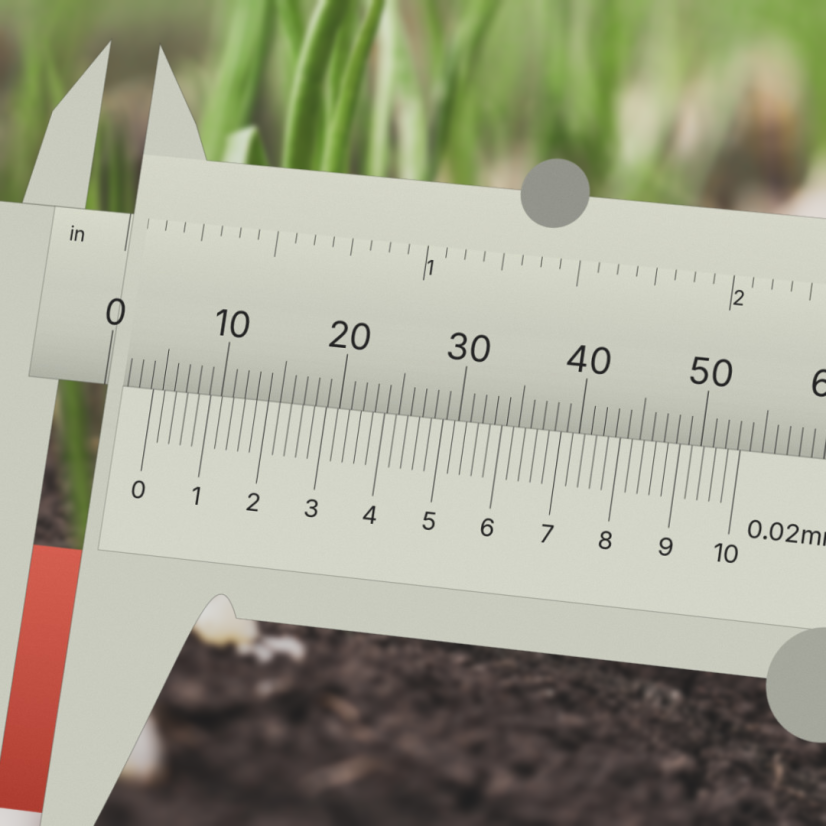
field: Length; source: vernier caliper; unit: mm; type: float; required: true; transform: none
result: 4.2 mm
